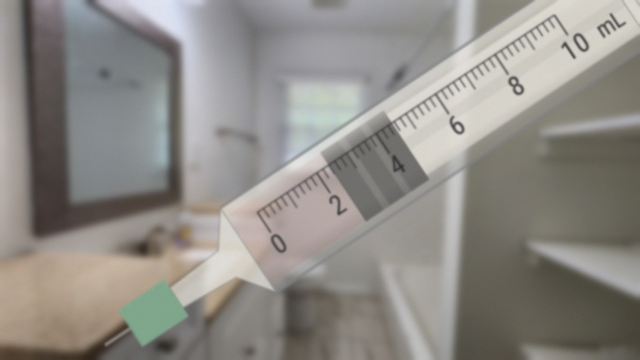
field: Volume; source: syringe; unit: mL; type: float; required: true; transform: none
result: 2.4 mL
